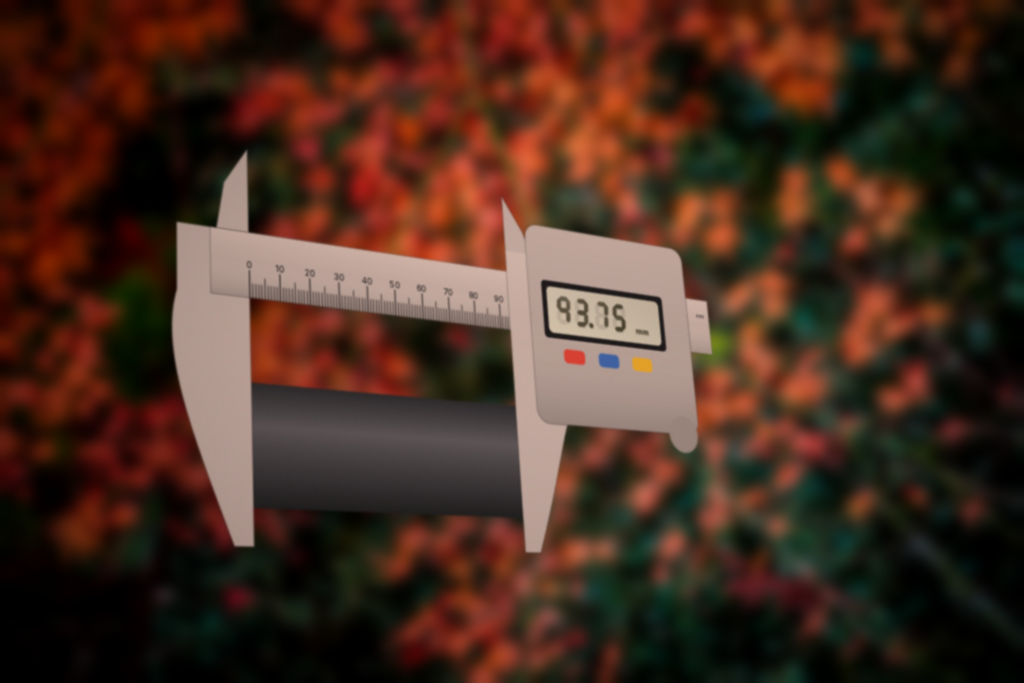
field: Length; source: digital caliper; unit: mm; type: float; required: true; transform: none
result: 93.75 mm
